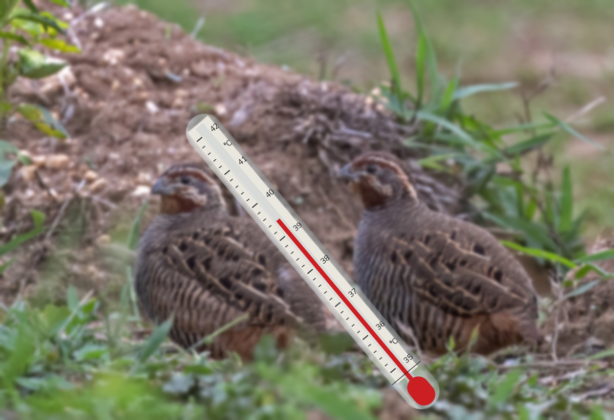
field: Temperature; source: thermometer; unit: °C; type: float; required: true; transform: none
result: 39.4 °C
